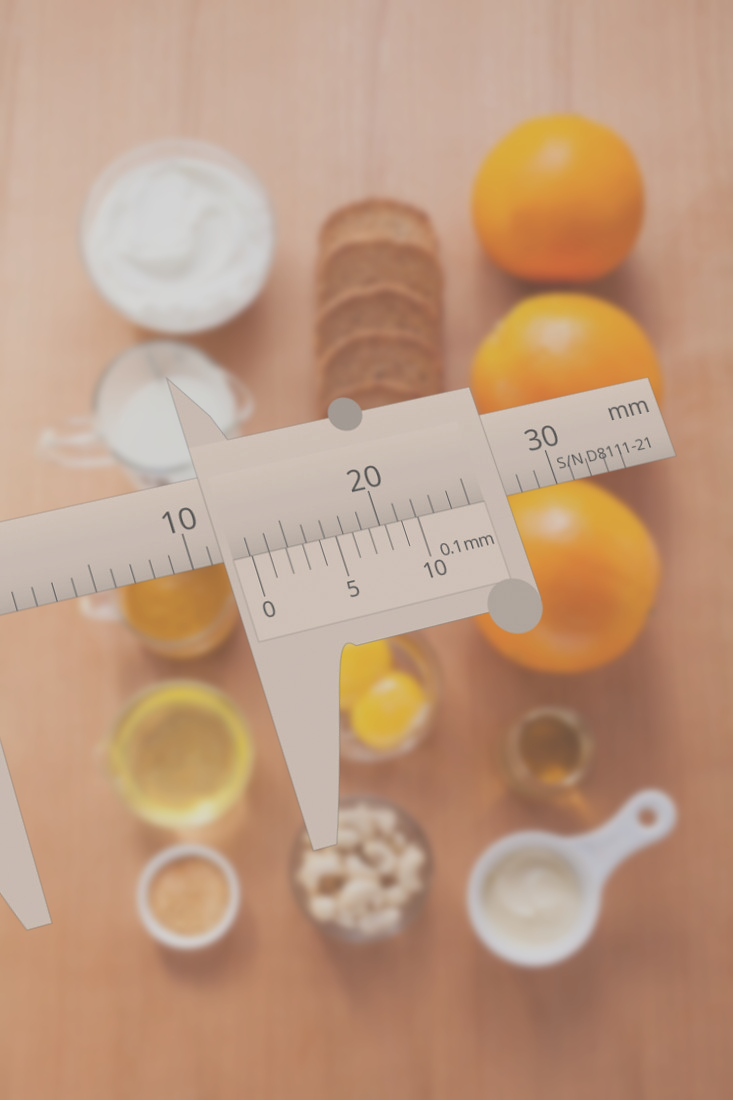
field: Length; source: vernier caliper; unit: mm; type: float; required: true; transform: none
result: 13.1 mm
